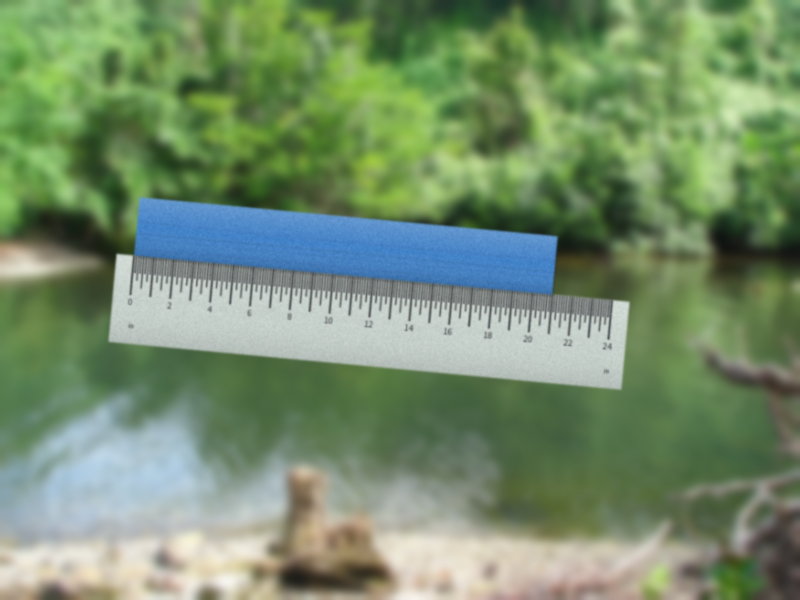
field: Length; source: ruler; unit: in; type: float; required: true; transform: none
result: 21 in
